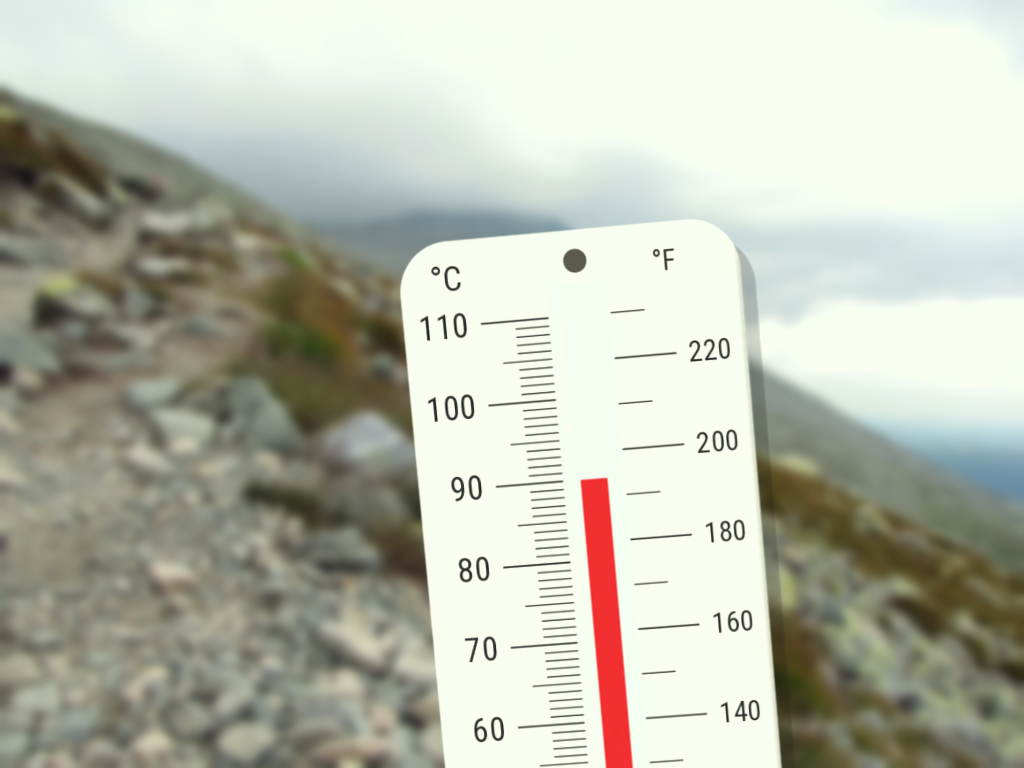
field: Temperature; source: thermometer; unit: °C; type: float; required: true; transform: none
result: 90 °C
